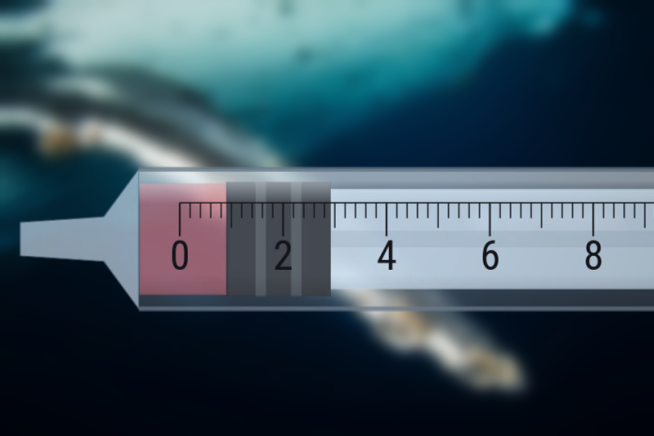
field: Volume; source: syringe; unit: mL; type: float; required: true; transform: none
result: 0.9 mL
